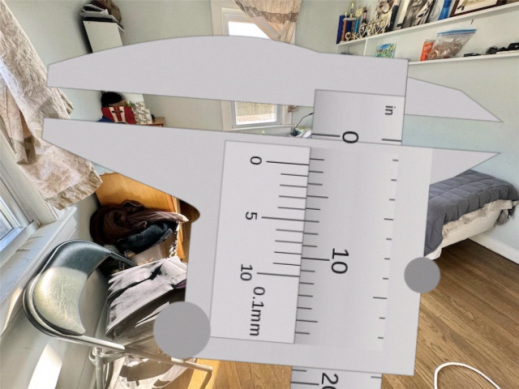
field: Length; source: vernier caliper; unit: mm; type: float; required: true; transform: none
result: 2.5 mm
